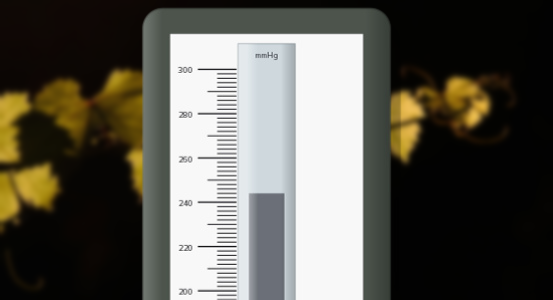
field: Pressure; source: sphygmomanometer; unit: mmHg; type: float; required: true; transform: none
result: 244 mmHg
